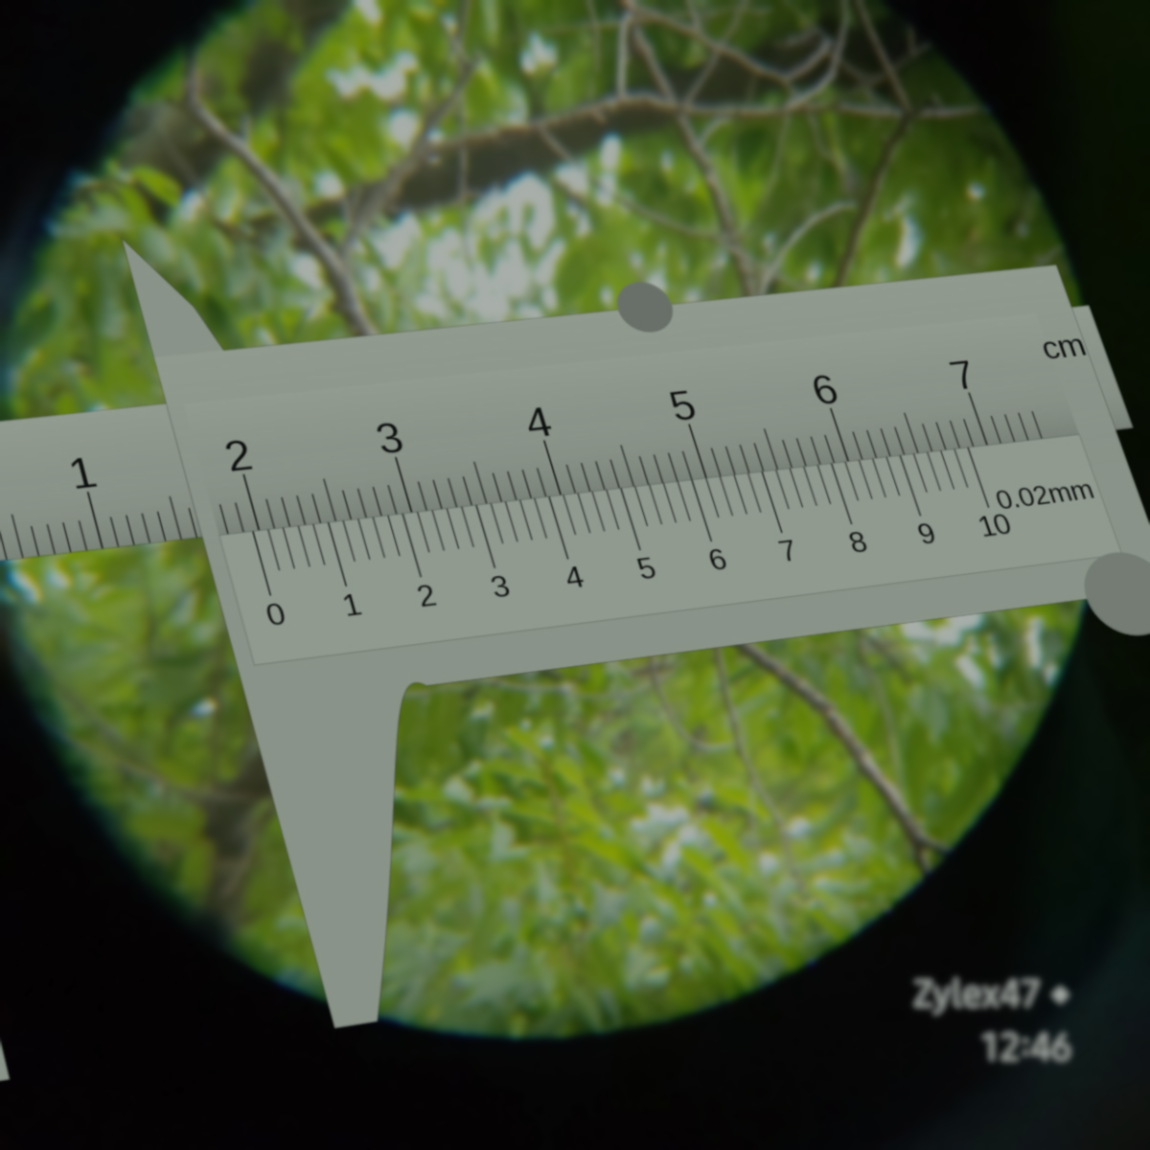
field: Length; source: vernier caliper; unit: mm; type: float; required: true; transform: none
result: 19.6 mm
